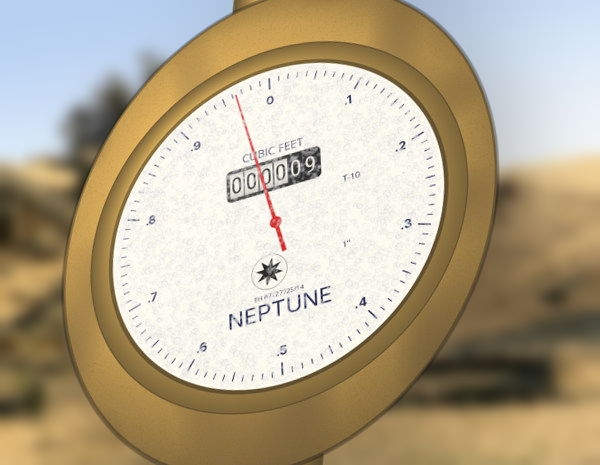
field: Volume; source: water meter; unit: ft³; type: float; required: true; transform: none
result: 8.96 ft³
